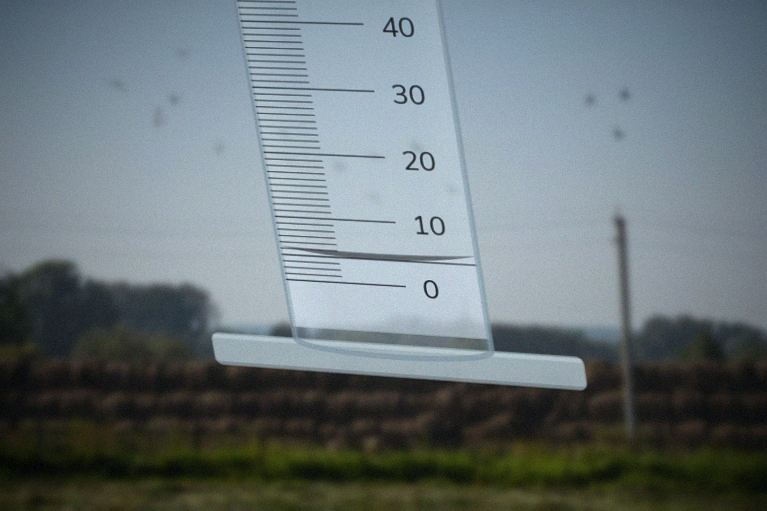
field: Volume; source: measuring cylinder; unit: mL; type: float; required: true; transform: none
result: 4 mL
